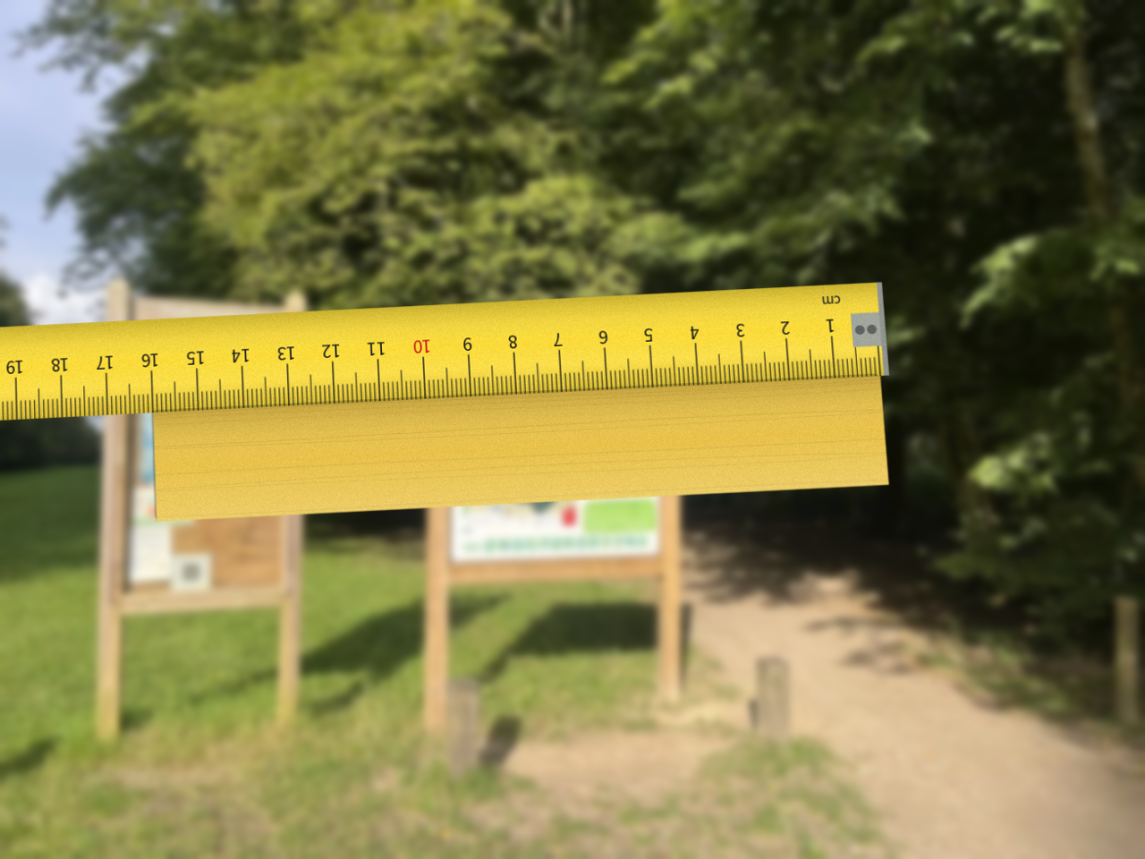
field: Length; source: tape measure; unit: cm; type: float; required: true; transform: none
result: 16 cm
